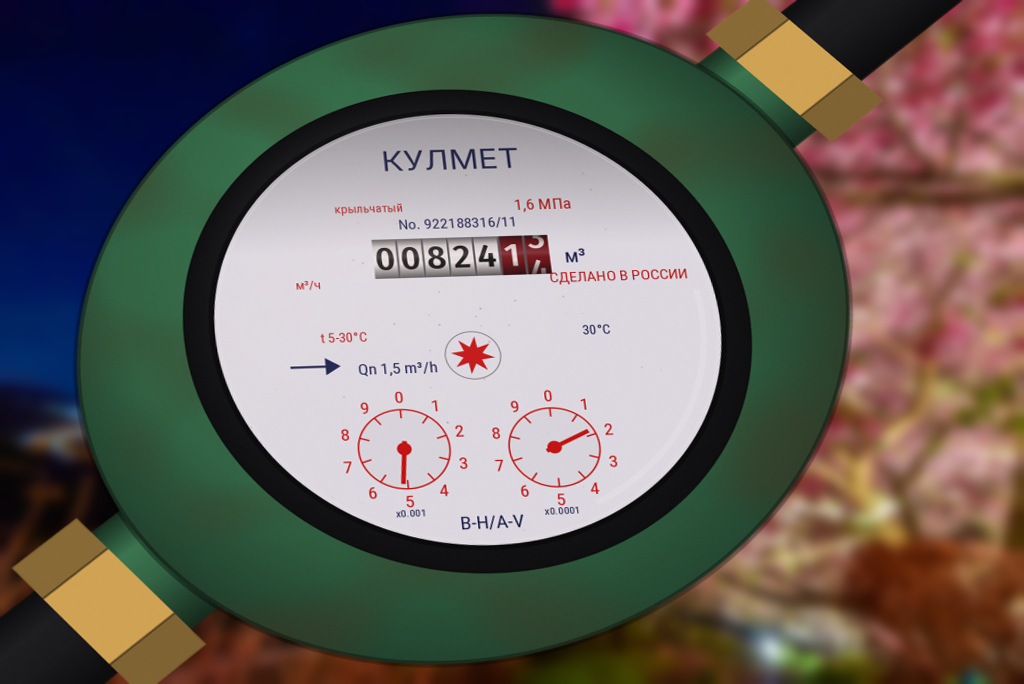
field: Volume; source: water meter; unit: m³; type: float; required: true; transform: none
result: 824.1351 m³
